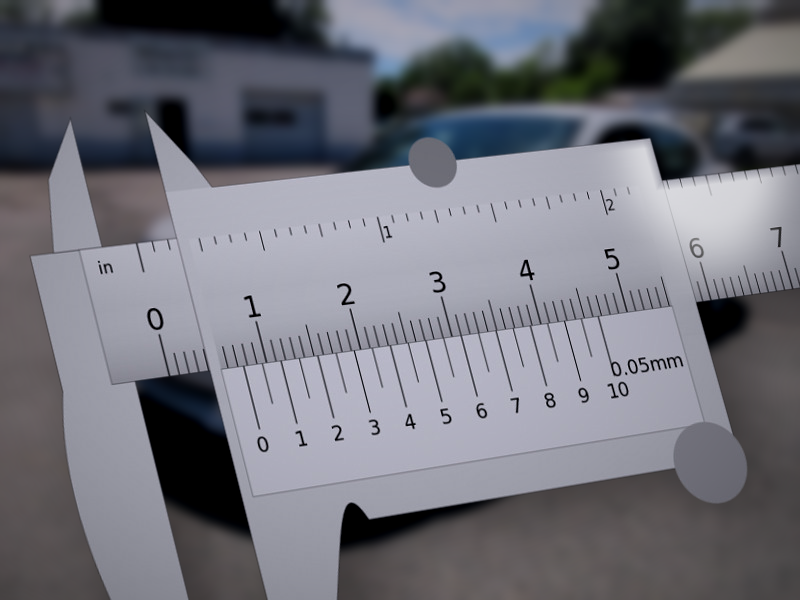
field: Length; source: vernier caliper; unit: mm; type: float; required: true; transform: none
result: 7.6 mm
